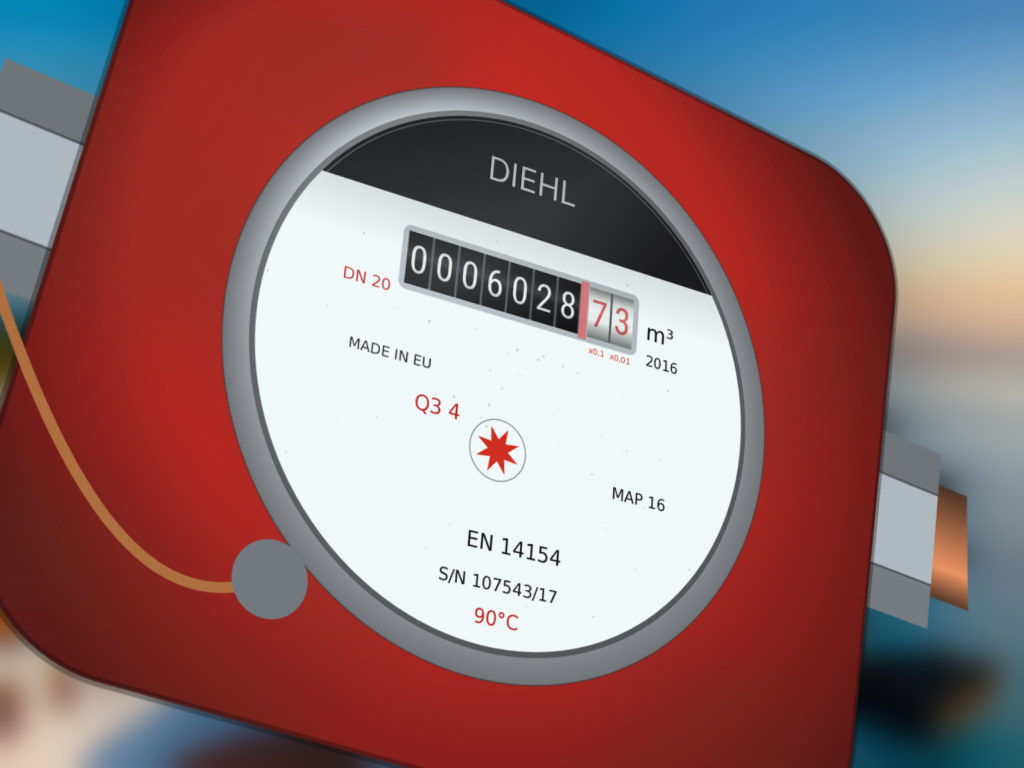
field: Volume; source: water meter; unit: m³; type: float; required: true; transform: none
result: 6028.73 m³
